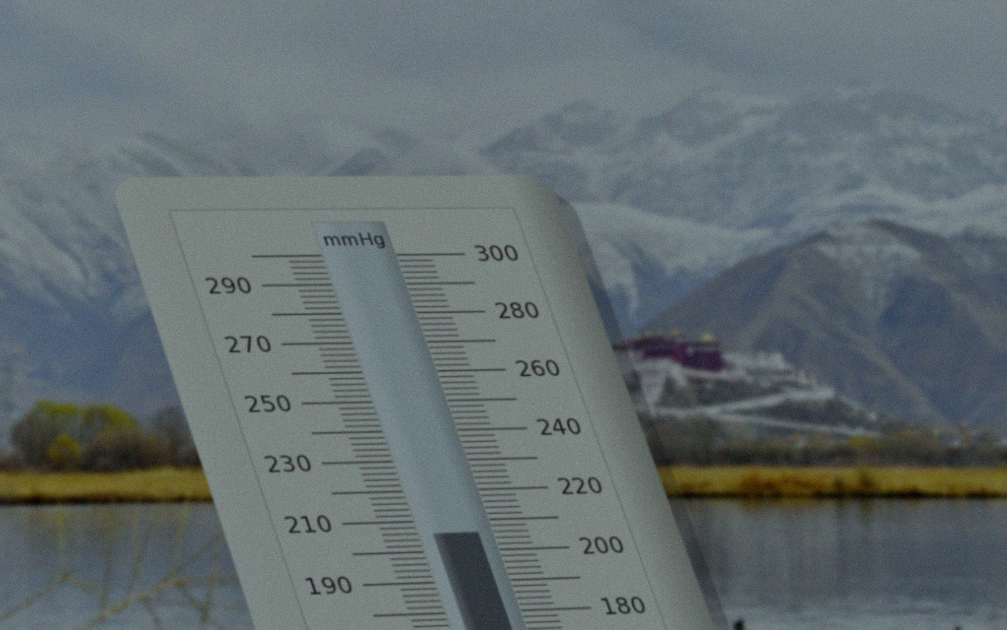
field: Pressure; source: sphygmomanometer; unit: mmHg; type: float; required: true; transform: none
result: 206 mmHg
